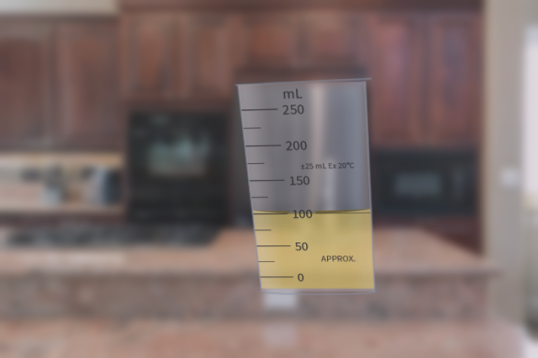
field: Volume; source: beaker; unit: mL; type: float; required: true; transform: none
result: 100 mL
